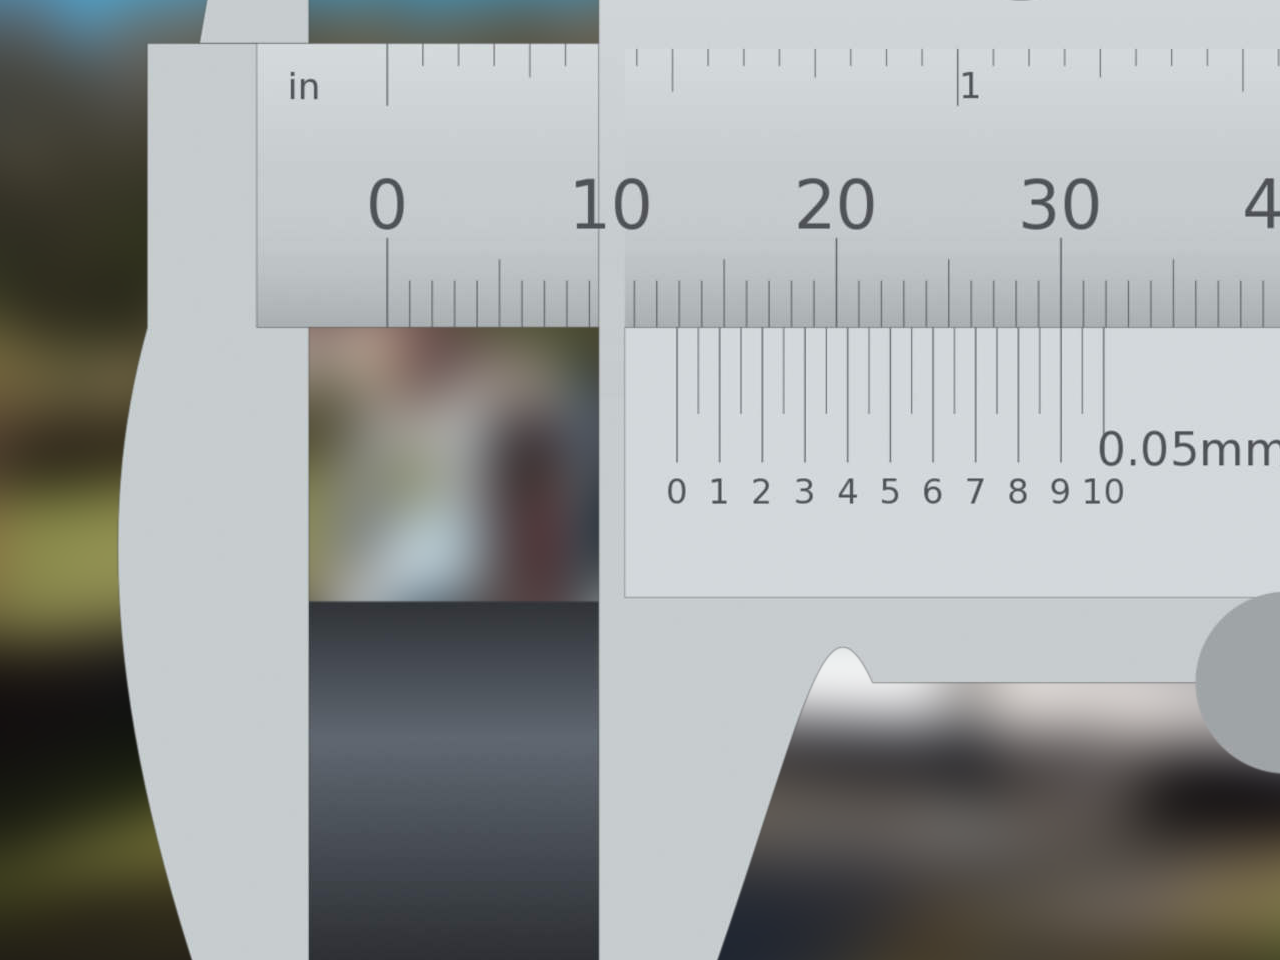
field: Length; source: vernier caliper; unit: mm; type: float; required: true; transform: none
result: 12.9 mm
